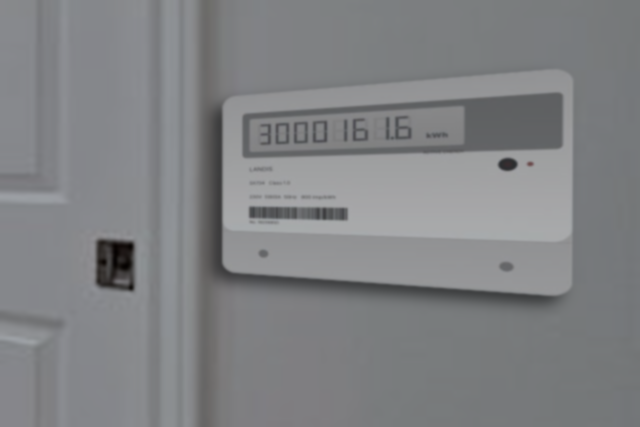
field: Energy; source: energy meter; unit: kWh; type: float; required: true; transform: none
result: 3000161.6 kWh
